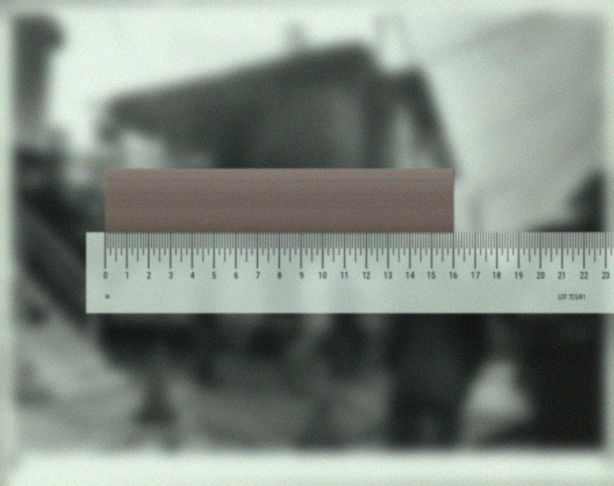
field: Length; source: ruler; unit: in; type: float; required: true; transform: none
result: 16 in
